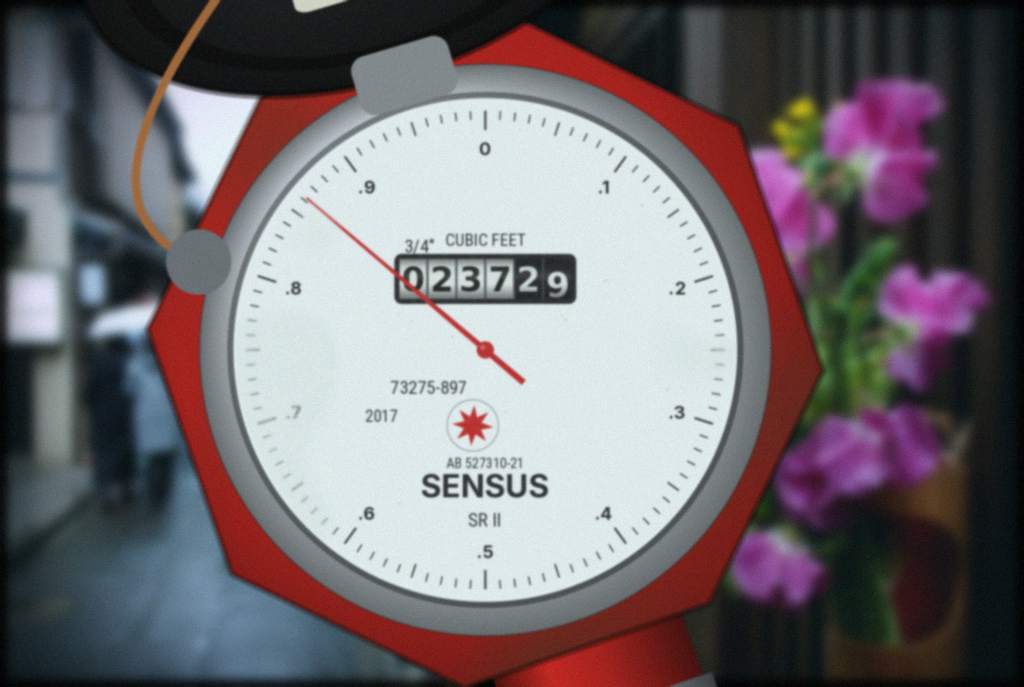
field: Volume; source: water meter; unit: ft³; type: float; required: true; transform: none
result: 23728.86 ft³
